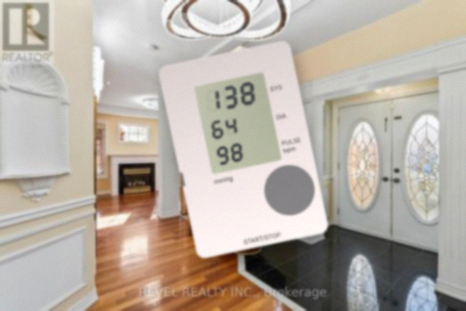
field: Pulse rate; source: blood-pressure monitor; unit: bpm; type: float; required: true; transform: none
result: 98 bpm
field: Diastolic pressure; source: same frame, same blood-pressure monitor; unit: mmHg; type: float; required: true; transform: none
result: 64 mmHg
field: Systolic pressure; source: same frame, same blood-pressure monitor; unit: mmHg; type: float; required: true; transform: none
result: 138 mmHg
